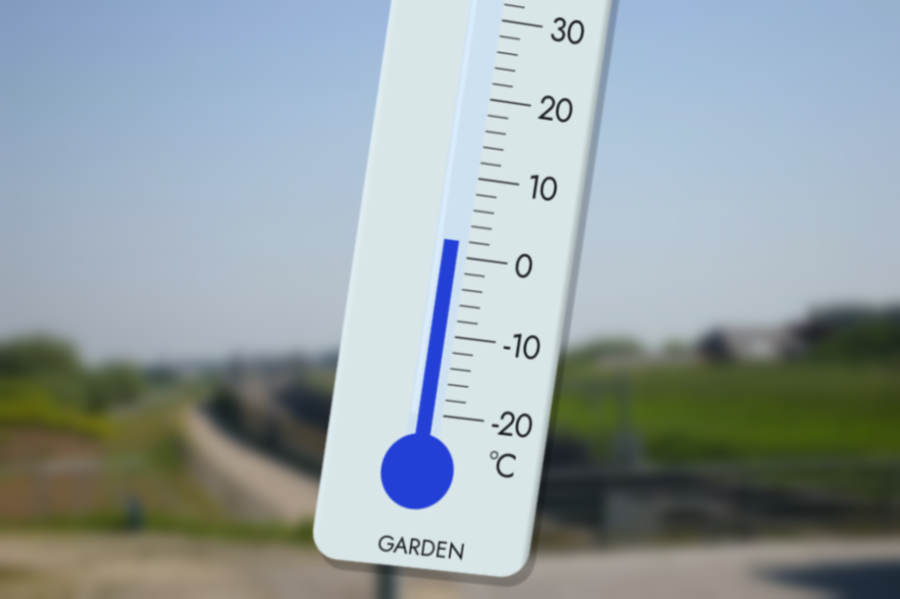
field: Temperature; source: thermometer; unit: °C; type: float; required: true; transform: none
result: 2 °C
